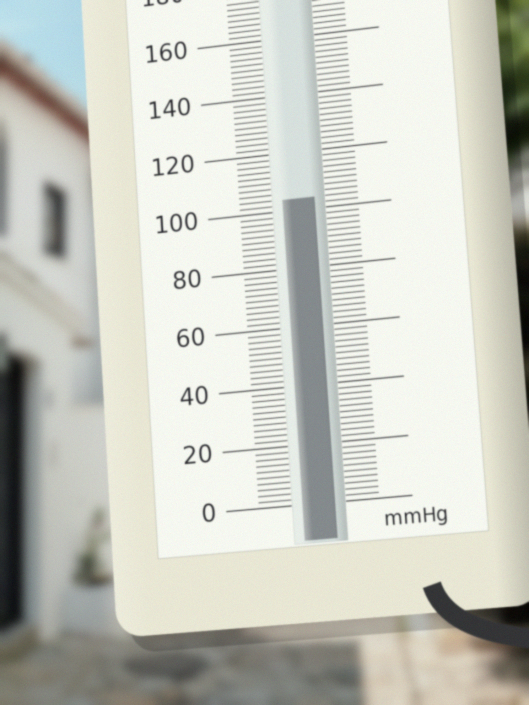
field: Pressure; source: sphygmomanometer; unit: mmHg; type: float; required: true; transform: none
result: 104 mmHg
